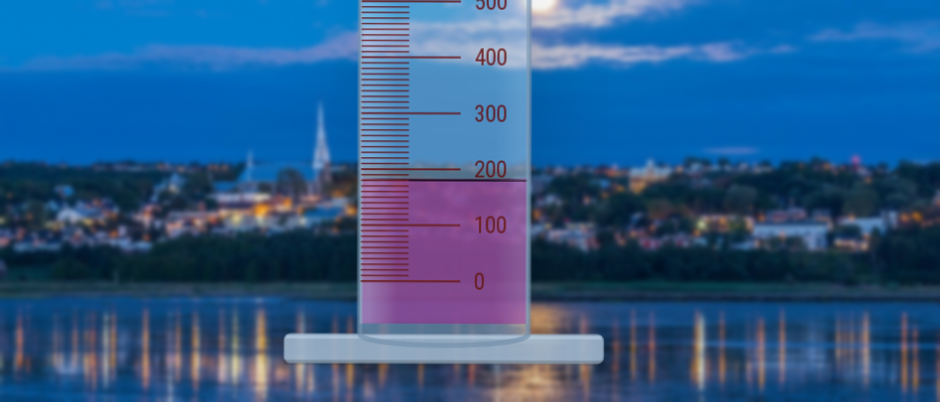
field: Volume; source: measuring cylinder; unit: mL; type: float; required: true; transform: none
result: 180 mL
